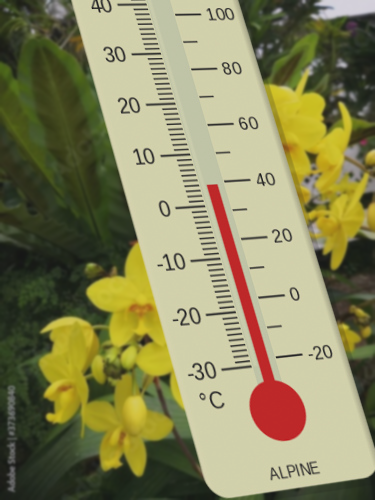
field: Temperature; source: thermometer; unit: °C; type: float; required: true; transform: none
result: 4 °C
